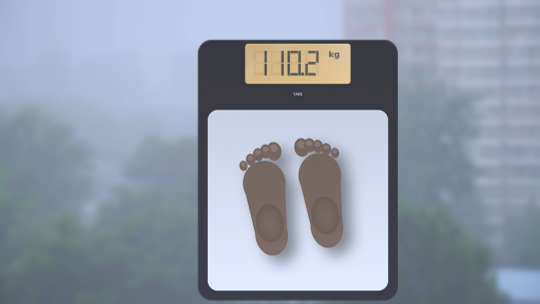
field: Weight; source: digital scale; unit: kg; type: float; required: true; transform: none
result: 110.2 kg
